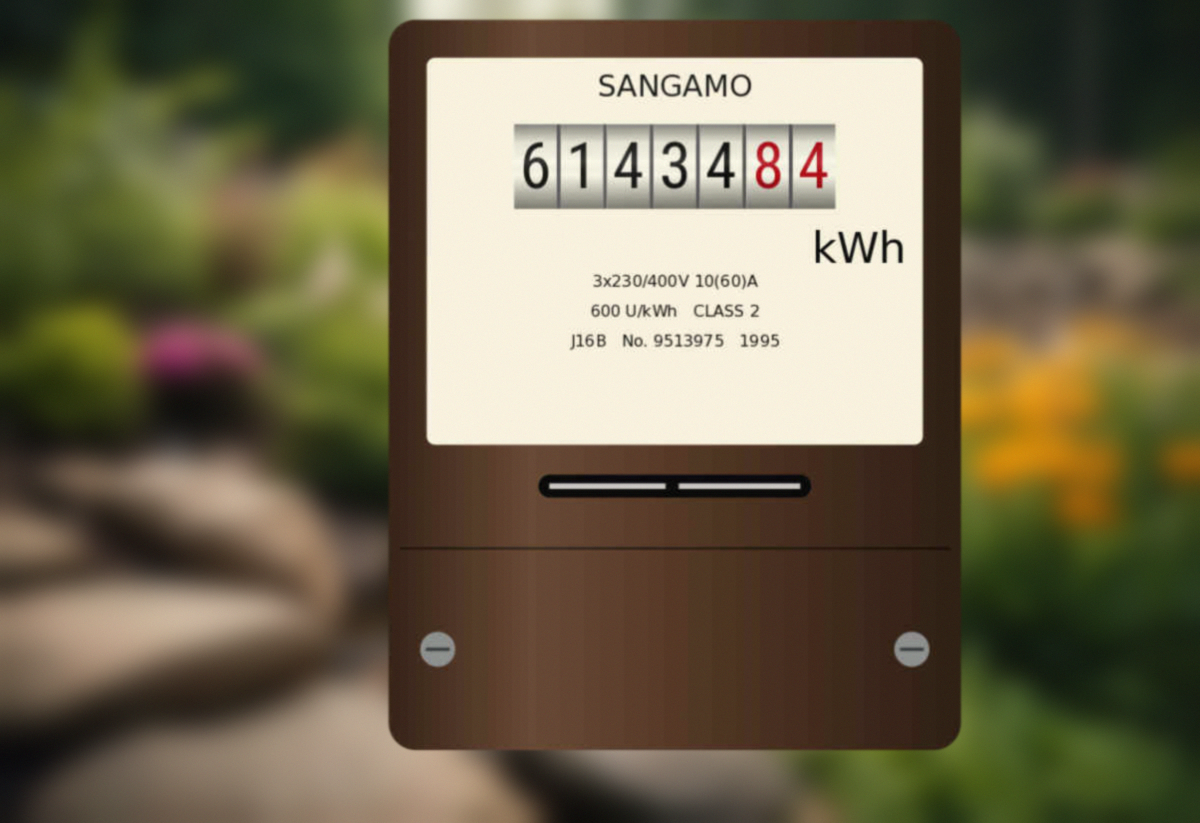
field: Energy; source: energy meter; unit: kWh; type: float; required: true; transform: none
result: 61434.84 kWh
